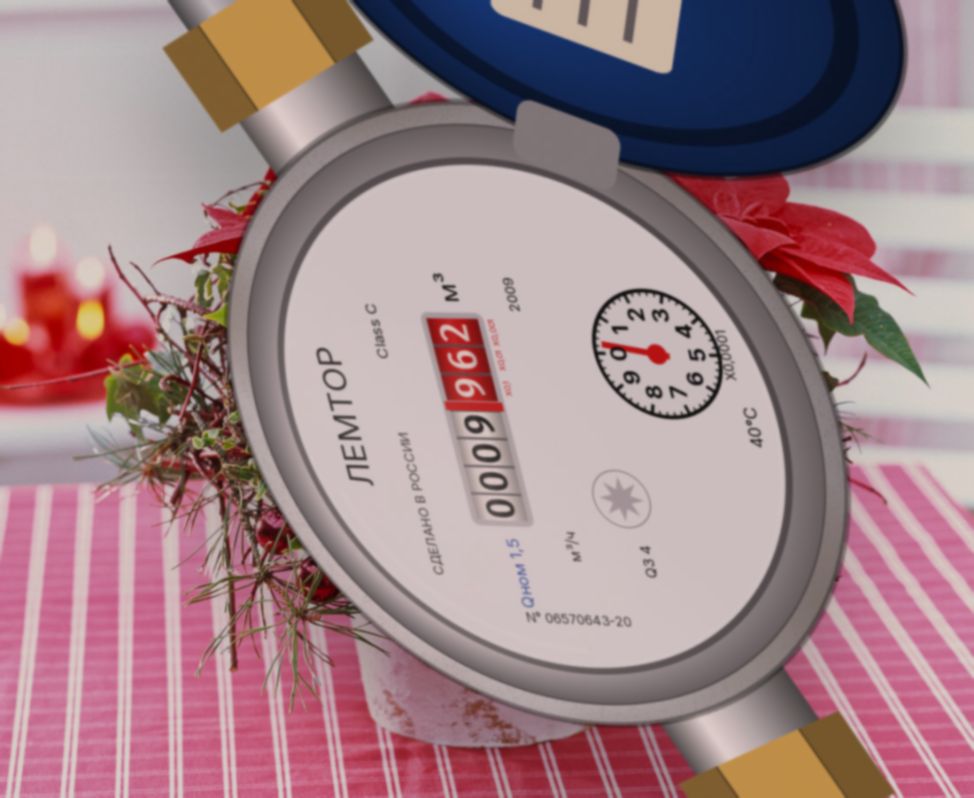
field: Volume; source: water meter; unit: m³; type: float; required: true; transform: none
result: 9.9620 m³
